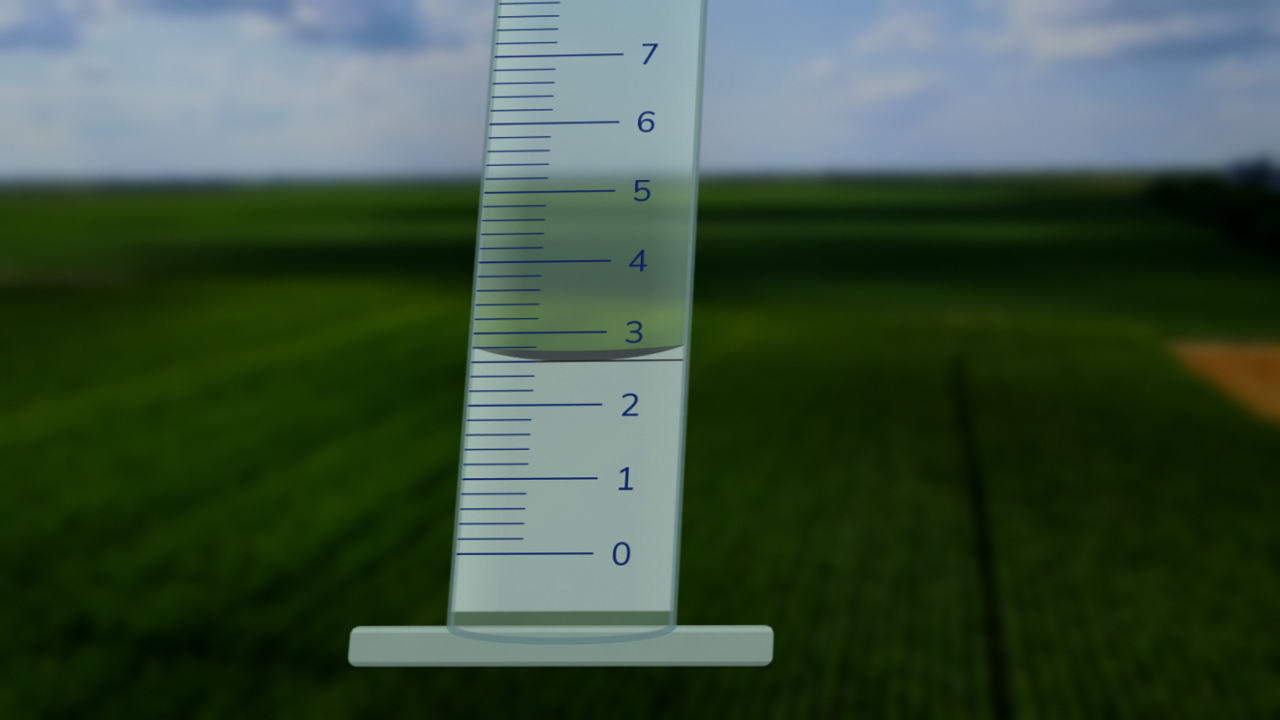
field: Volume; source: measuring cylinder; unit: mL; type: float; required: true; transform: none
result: 2.6 mL
